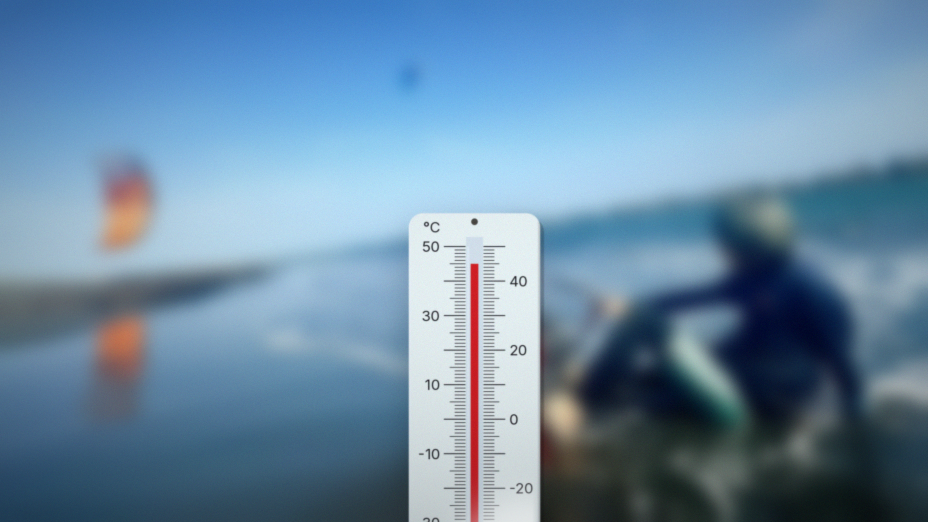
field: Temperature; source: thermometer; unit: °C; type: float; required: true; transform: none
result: 45 °C
